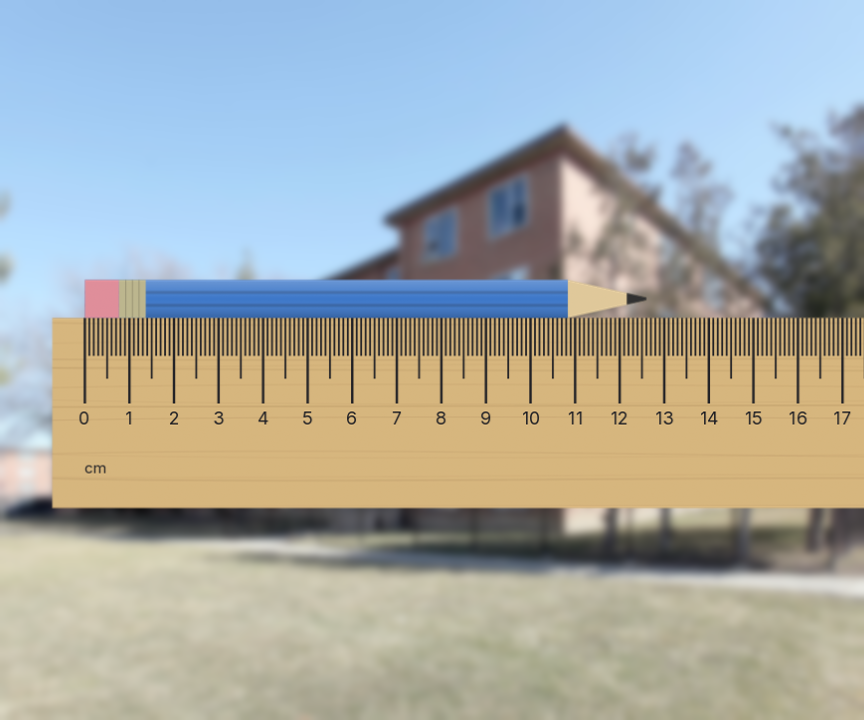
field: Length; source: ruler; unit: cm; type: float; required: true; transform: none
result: 12.6 cm
